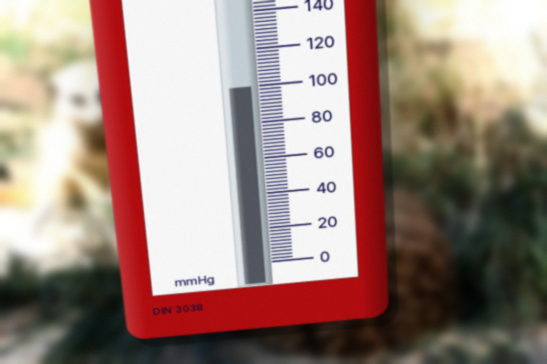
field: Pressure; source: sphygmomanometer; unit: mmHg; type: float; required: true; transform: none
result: 100 mmHg
